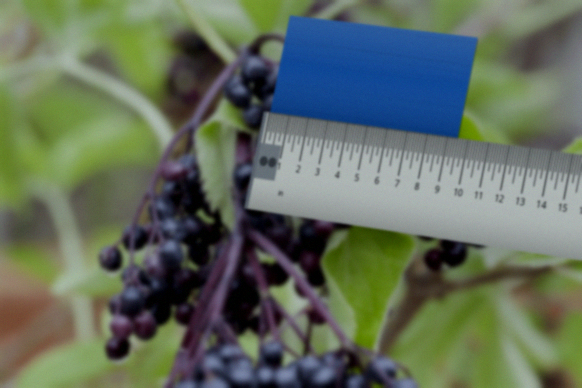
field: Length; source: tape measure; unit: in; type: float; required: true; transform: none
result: 9.5 in
